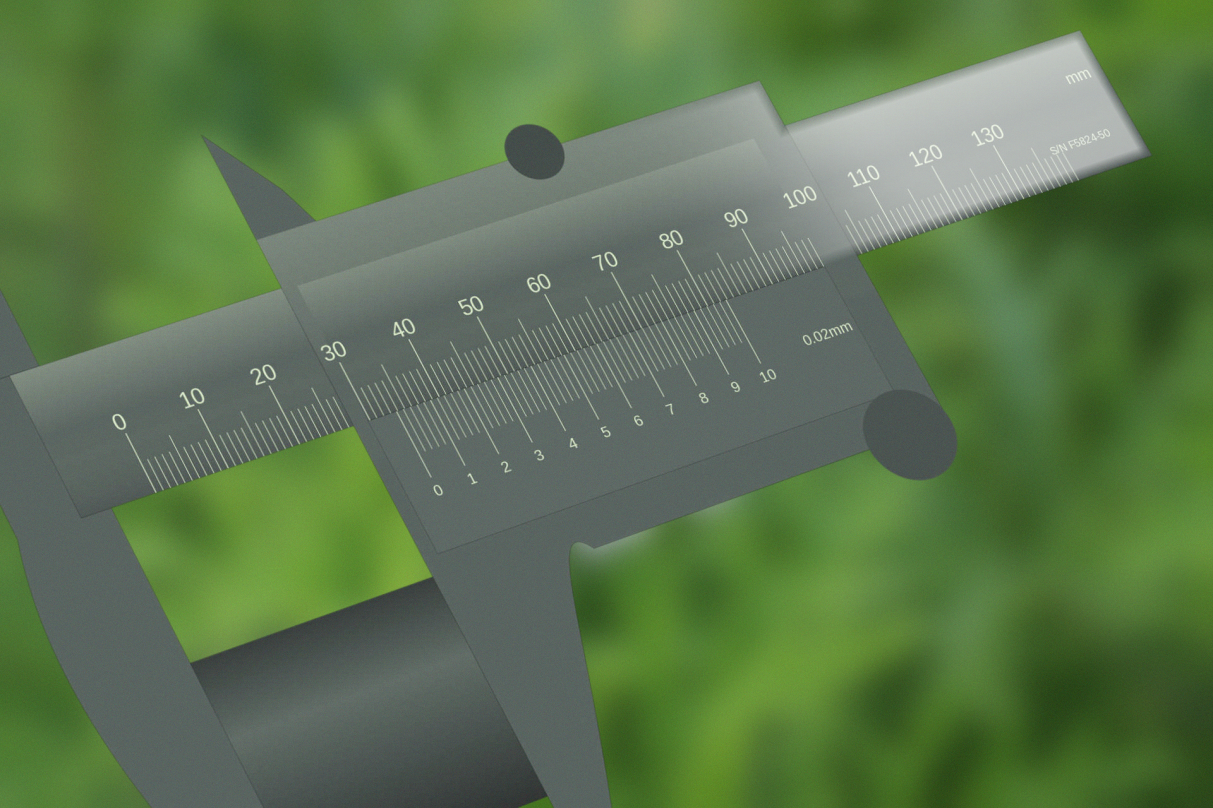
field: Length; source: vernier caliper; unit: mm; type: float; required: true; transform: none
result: 33.8 mm
